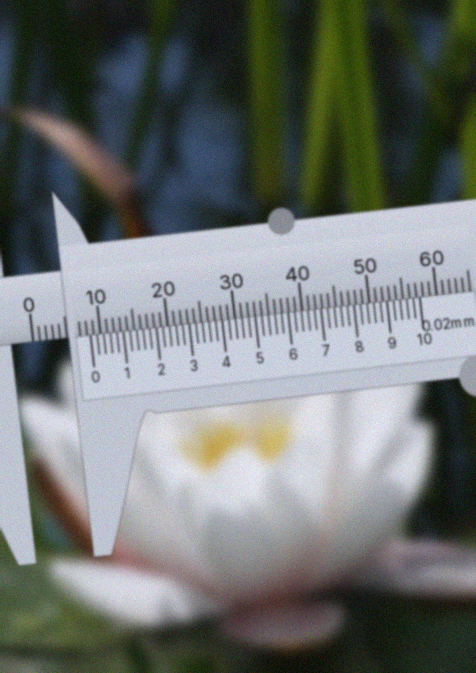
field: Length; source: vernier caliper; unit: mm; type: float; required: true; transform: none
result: 8.5 mm
